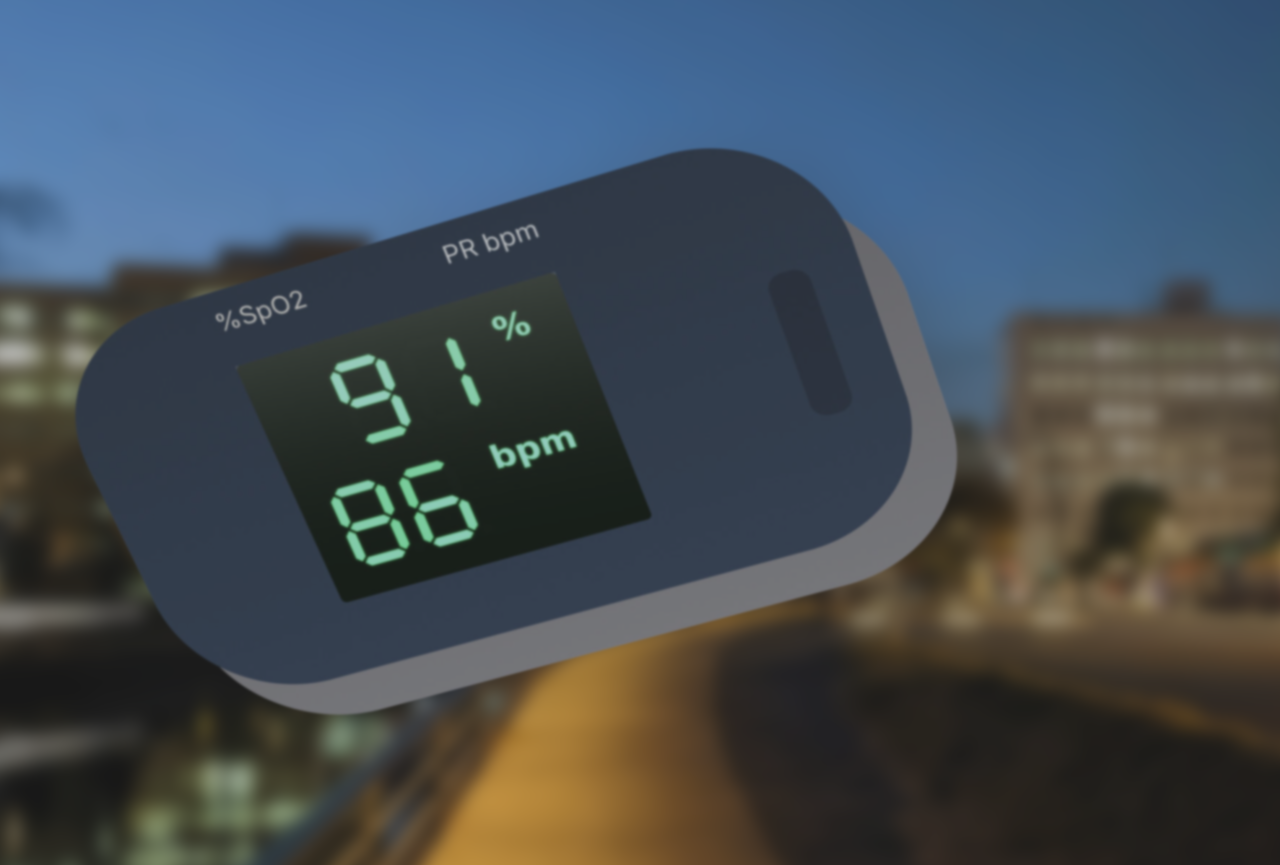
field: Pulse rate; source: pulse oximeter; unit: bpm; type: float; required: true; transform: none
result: 86 bpm
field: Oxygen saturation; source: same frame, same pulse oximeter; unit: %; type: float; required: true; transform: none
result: 91 %
